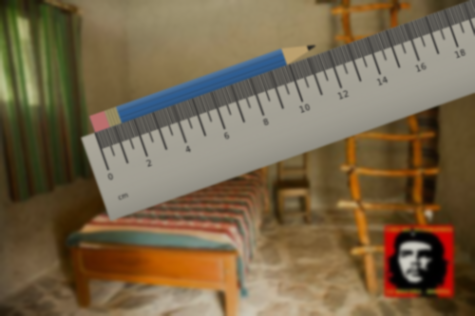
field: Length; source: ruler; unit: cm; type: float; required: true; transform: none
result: 11.5 cm
